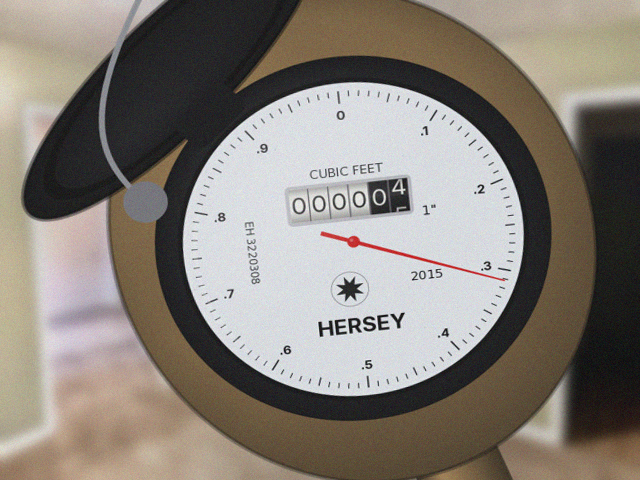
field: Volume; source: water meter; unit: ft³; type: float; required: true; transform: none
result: 4.31 ft³
